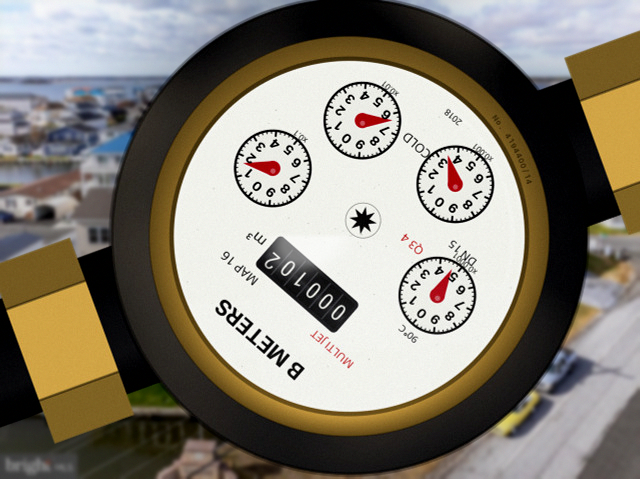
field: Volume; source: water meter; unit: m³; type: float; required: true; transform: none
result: 102.1634 m³
